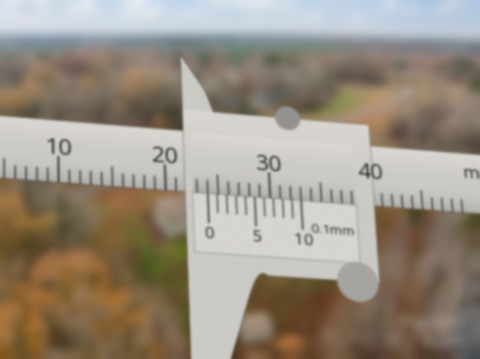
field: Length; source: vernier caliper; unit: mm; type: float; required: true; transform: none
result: 24.0 mm
